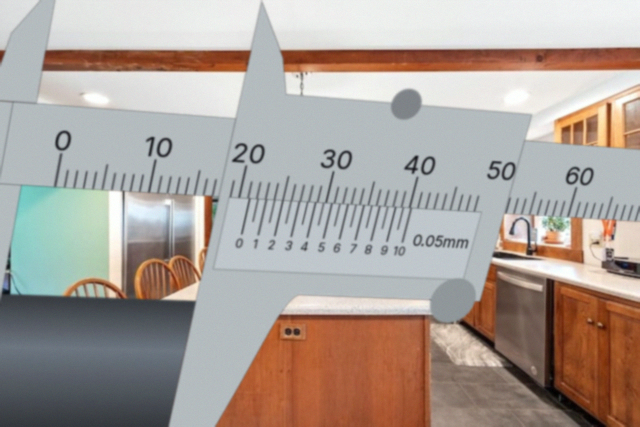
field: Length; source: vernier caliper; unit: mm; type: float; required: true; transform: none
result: 21.2 mm
